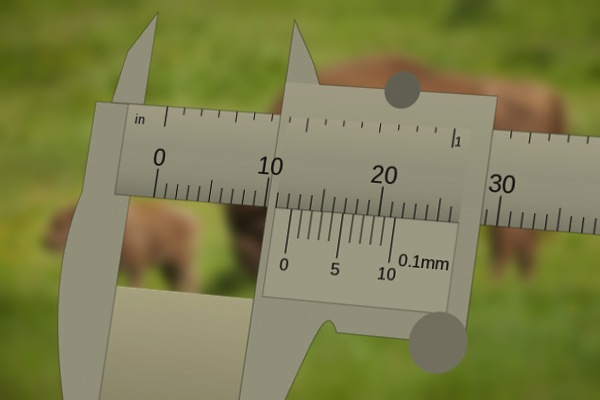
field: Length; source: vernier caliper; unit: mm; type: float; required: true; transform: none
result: 12.4 mm
